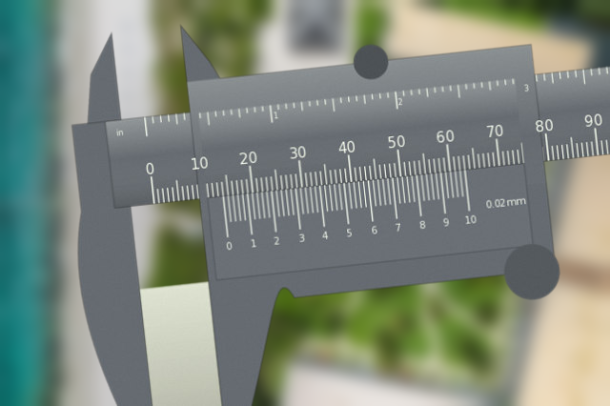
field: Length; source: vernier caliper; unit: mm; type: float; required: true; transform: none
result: 14.0 mm
